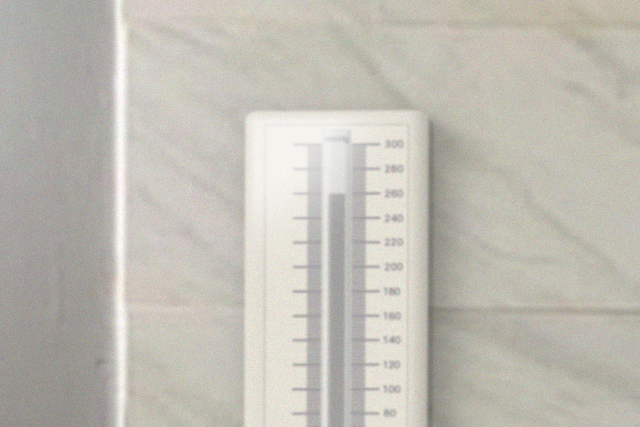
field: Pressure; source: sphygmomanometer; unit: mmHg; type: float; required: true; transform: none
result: 260 mmHg
